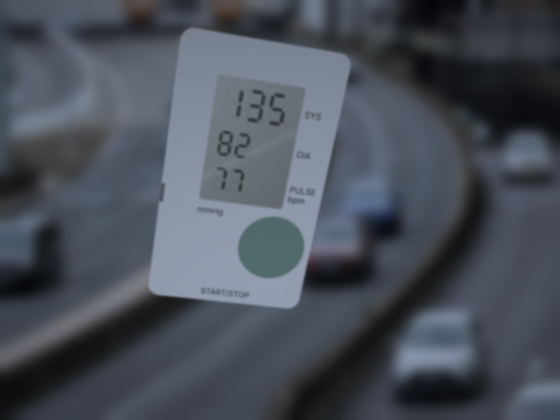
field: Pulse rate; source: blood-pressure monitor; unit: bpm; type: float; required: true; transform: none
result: 77 bpm
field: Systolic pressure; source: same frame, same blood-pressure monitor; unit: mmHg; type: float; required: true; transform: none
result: 135 mmHg
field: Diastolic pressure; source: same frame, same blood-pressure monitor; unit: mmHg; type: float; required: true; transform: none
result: 82 mmHg
